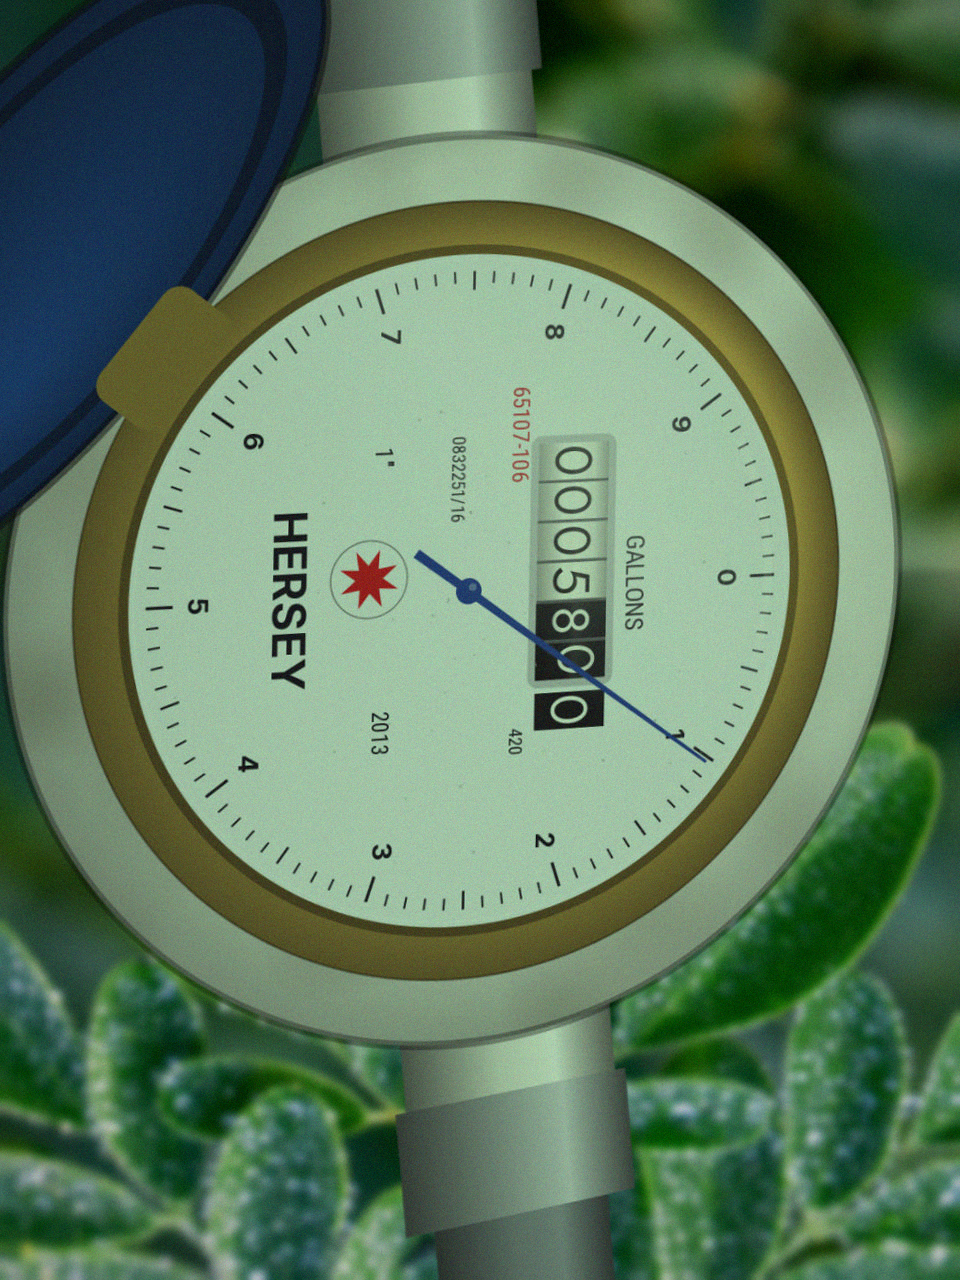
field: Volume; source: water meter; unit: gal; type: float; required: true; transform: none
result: 5801.0 gal
